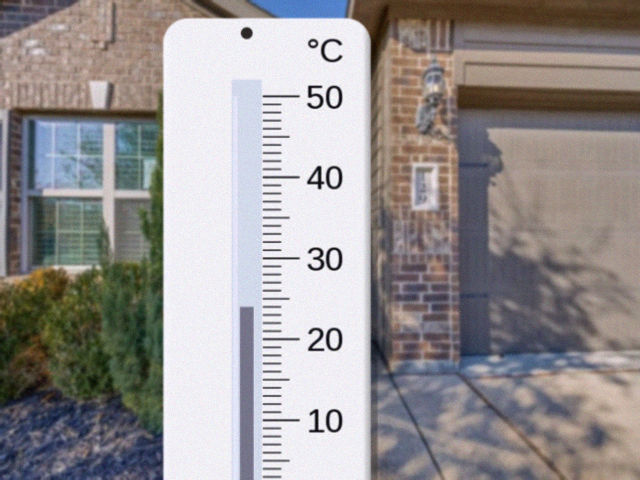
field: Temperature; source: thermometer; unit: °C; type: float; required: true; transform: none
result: 24 °C
